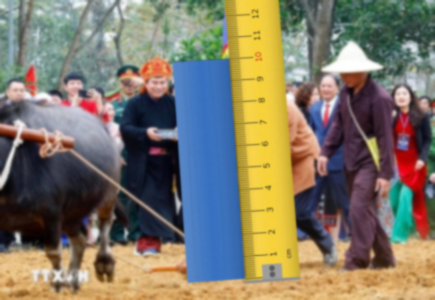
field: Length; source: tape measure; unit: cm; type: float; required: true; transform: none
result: 10 cm
